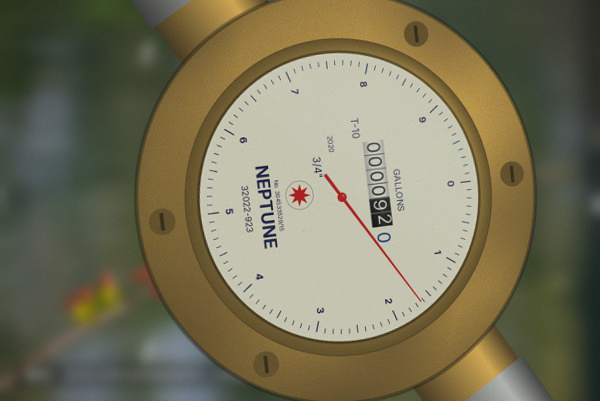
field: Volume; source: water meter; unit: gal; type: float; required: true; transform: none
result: 921.6 gal
